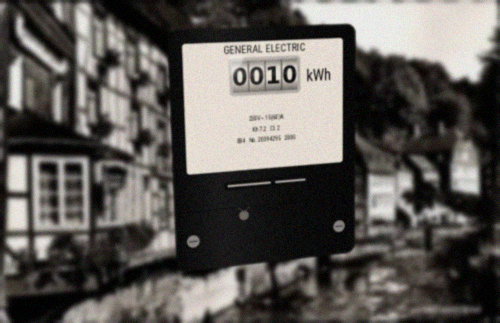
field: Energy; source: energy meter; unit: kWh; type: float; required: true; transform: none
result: 10 kWh
